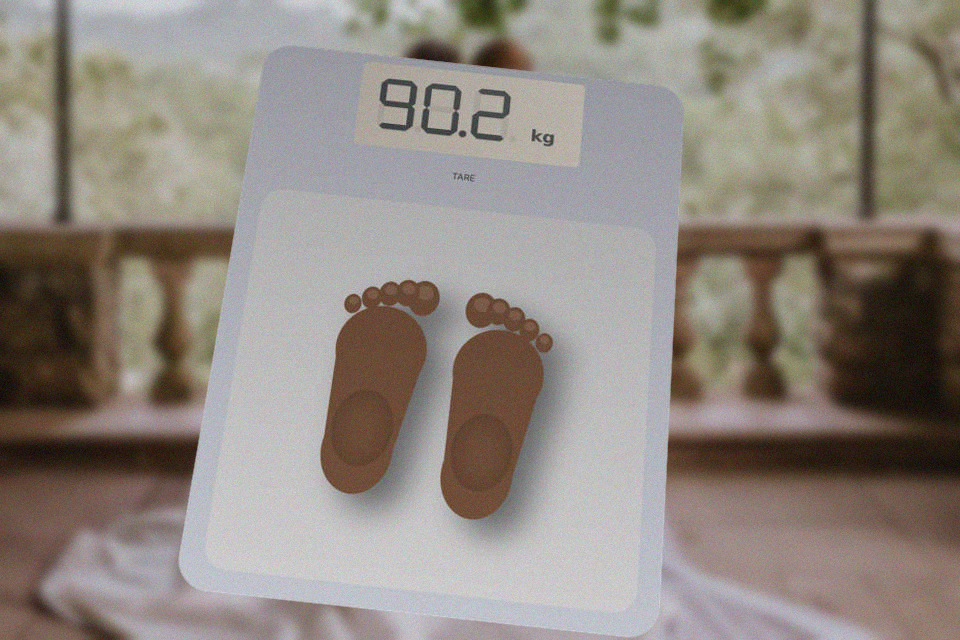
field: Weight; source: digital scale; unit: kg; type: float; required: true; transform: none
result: 90.2 kg
